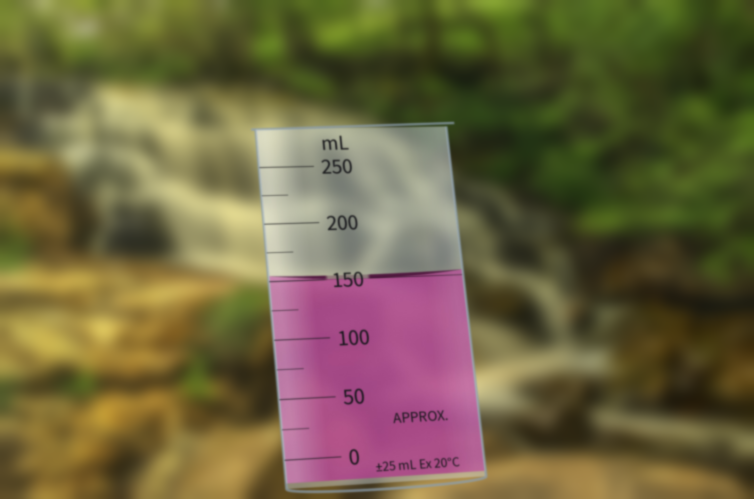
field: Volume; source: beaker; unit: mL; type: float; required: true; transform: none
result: 150 mL
